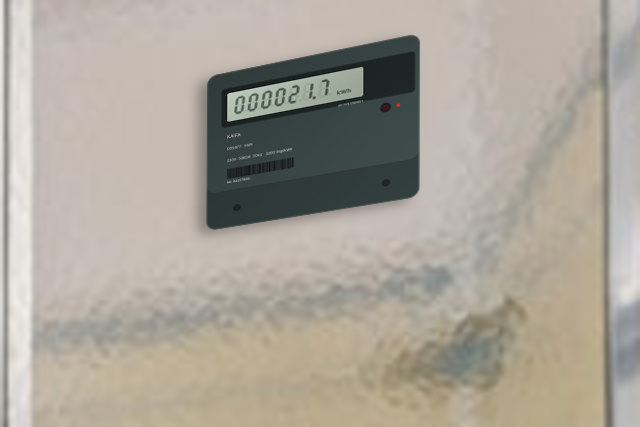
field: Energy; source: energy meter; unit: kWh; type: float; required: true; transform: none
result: 21.7 kWh
